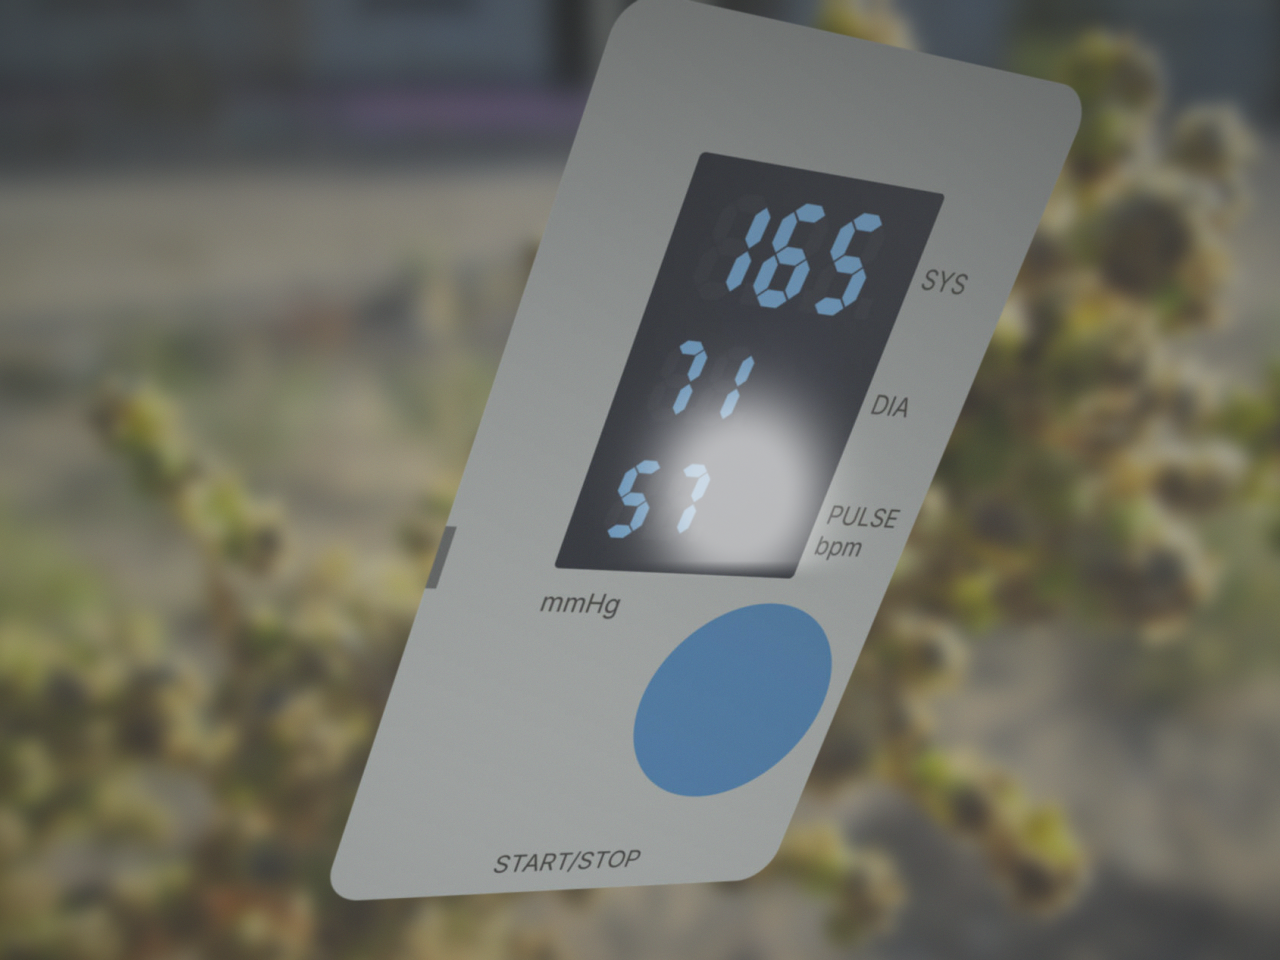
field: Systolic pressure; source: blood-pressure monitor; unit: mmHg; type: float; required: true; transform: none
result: 165 mmHg
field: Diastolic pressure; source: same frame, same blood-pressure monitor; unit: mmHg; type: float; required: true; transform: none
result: 71 mmHg
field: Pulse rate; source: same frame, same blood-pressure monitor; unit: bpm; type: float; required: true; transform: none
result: 57 bpm
